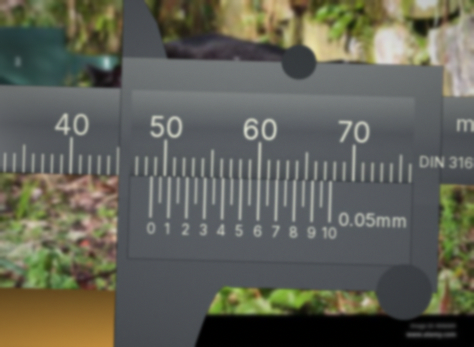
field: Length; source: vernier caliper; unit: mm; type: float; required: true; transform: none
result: 48.6 mm
